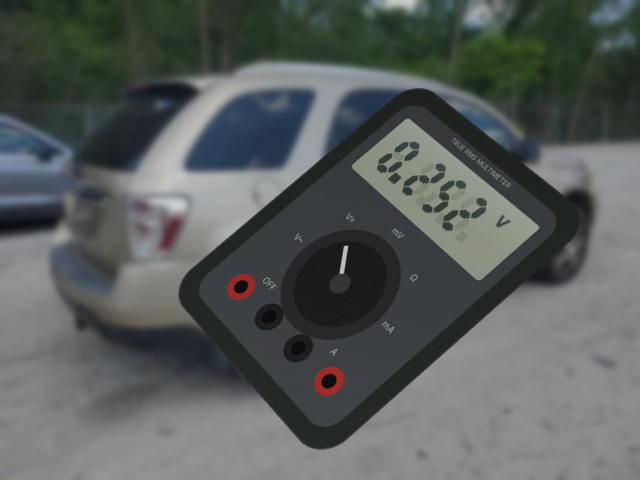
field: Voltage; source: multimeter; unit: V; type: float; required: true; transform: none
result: 0.252 V
